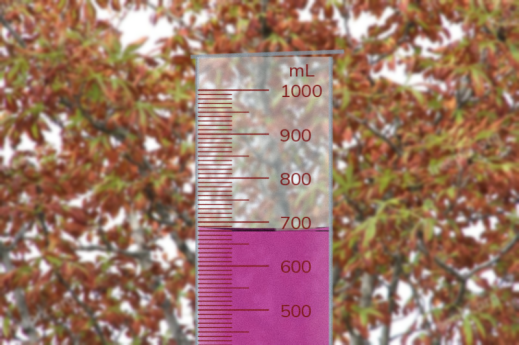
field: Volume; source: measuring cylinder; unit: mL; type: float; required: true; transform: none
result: 680 mL
